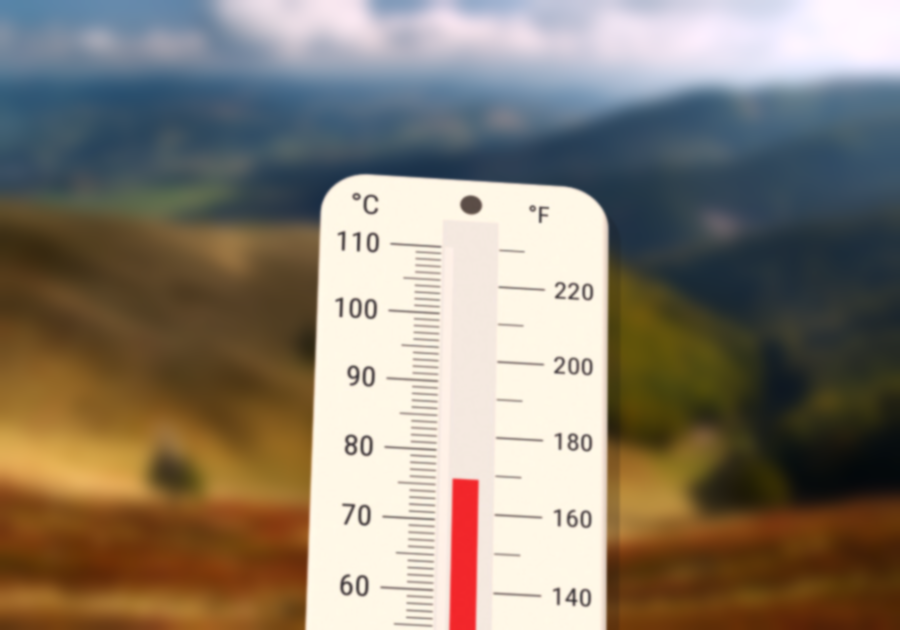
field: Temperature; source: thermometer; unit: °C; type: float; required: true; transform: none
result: 76 °C
